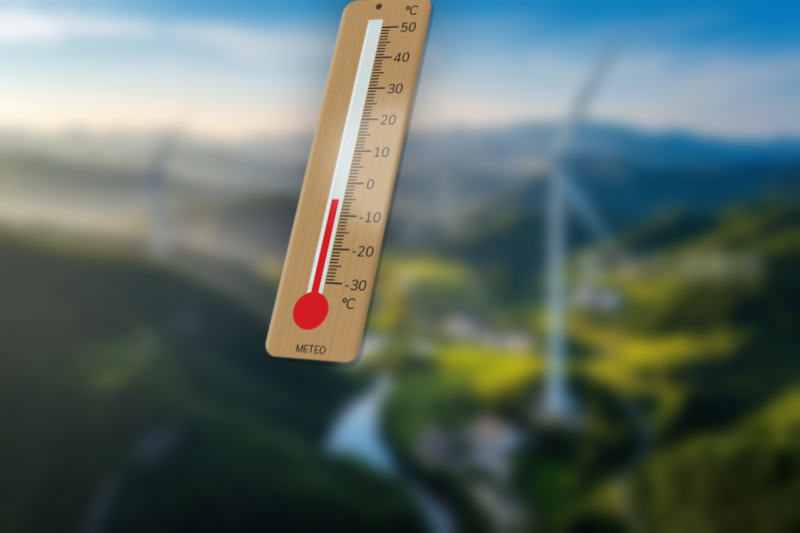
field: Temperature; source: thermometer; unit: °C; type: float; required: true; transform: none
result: -5 °C
